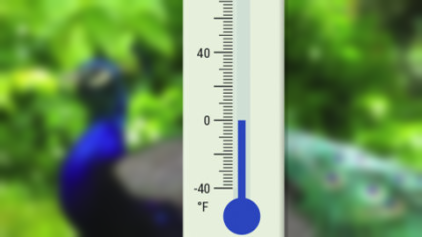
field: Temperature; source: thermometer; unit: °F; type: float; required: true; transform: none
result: 0 °F
